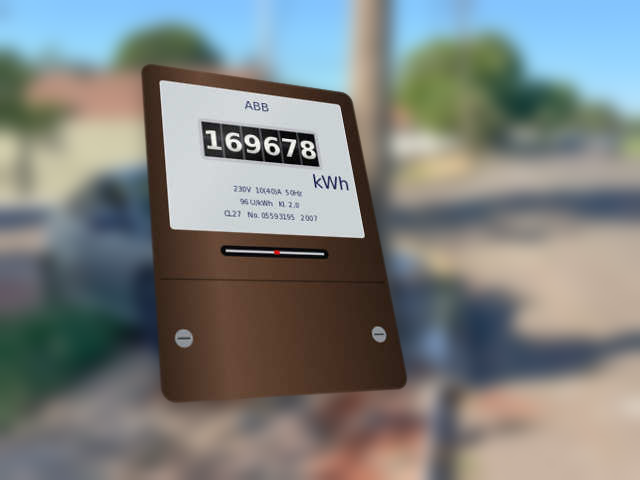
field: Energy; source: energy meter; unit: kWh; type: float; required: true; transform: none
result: 169678 kWh
